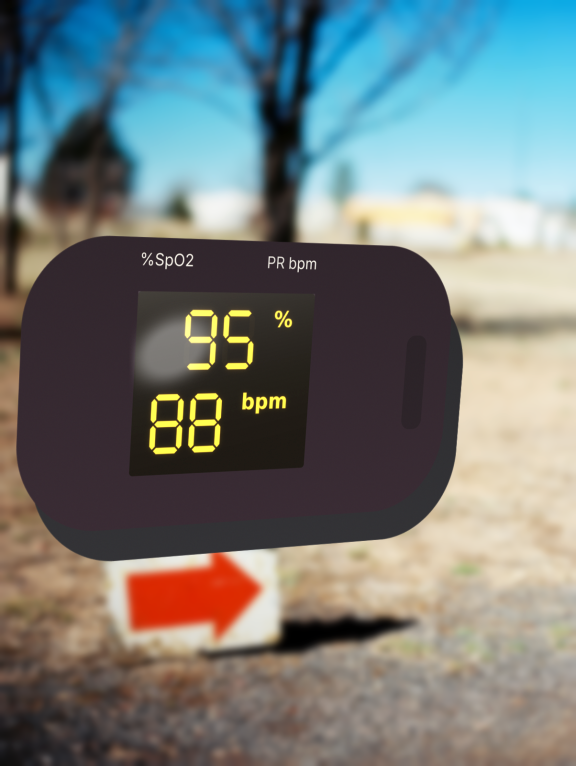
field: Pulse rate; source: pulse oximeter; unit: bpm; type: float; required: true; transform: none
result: 88 bpm
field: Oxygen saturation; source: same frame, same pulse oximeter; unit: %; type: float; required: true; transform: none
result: 95 %
